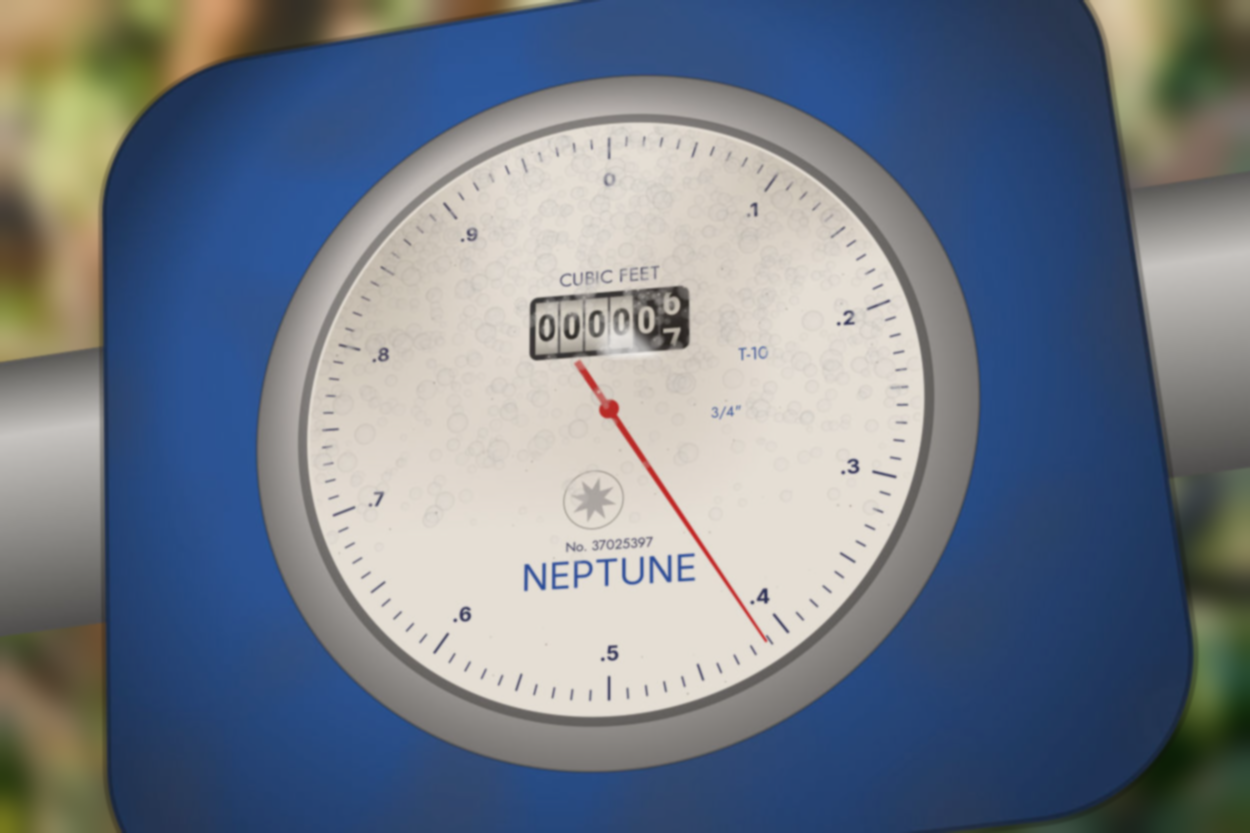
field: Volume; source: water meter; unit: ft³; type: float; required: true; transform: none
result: 6.41 ft³
